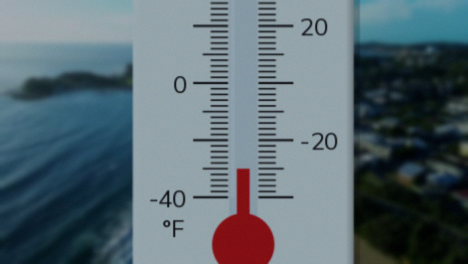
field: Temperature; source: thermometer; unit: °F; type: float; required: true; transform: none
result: -30 °F
